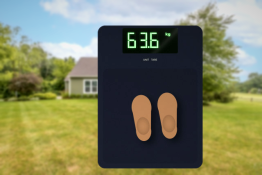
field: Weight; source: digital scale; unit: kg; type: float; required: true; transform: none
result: 63.6 kg
